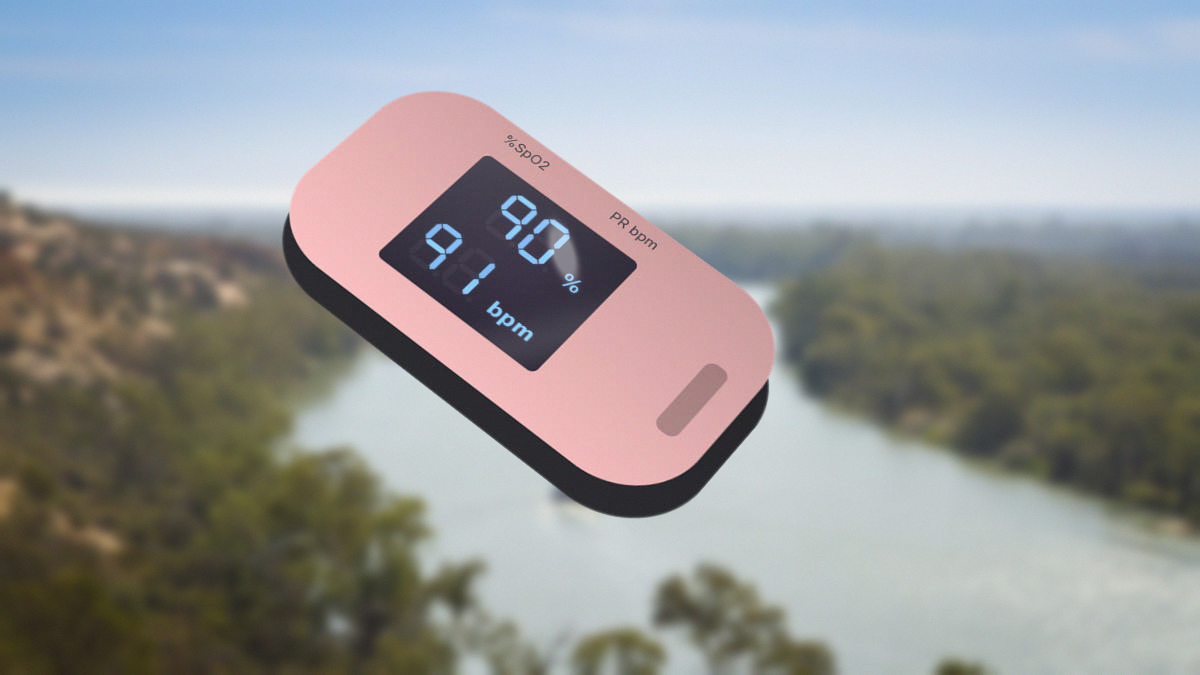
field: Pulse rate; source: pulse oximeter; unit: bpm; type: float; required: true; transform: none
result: 91 bpm
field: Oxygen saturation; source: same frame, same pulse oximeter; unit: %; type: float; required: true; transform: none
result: 90 %
